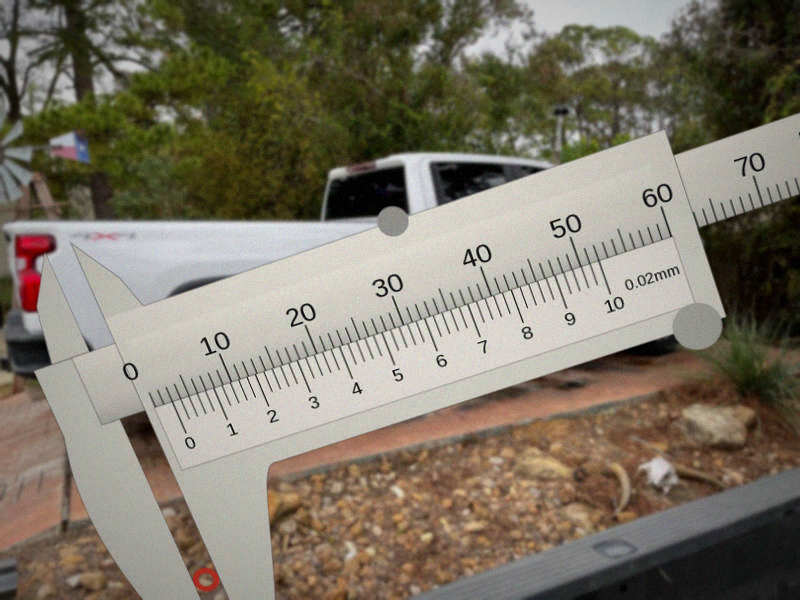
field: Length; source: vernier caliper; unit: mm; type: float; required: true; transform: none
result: 3.0 mm
